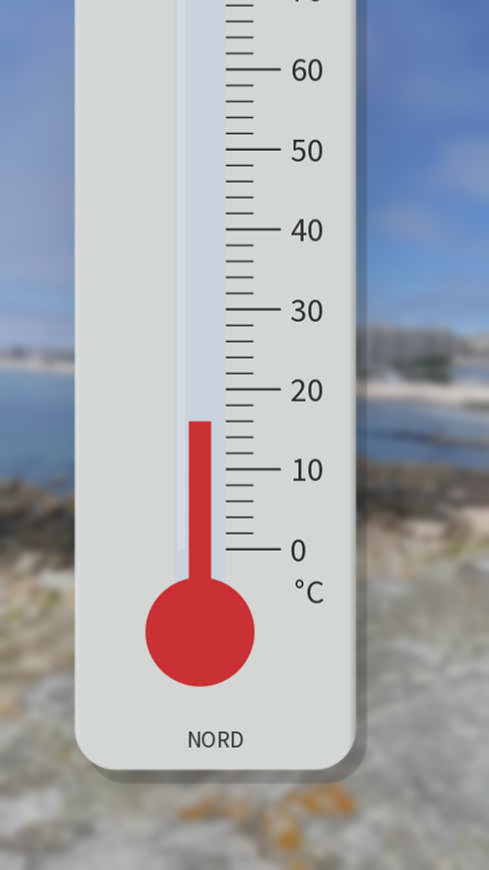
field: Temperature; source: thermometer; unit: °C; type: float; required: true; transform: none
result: 16 °C
